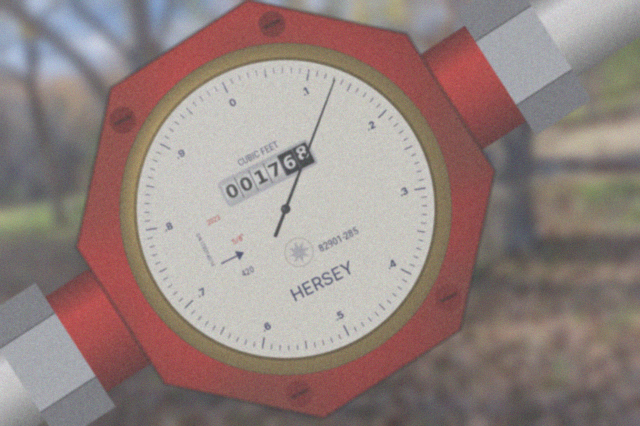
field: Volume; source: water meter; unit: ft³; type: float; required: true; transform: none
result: 1768.13 ft³
